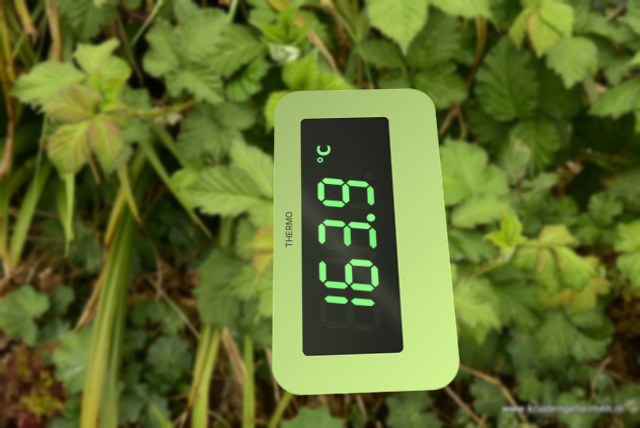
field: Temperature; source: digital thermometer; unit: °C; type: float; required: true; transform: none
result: 163.9 °C
